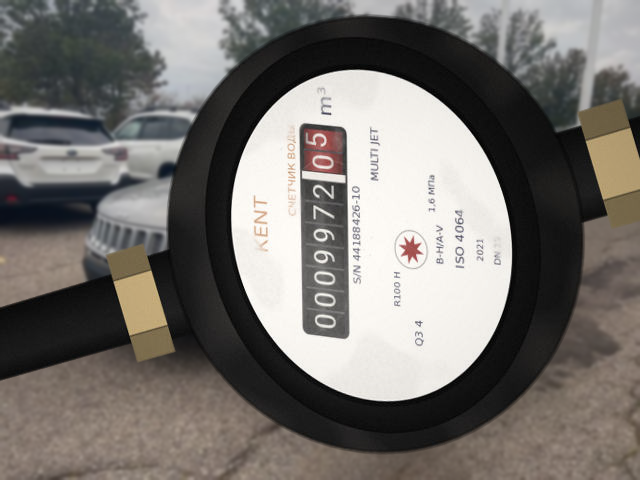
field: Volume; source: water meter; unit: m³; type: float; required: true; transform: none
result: 9972.05 m³
